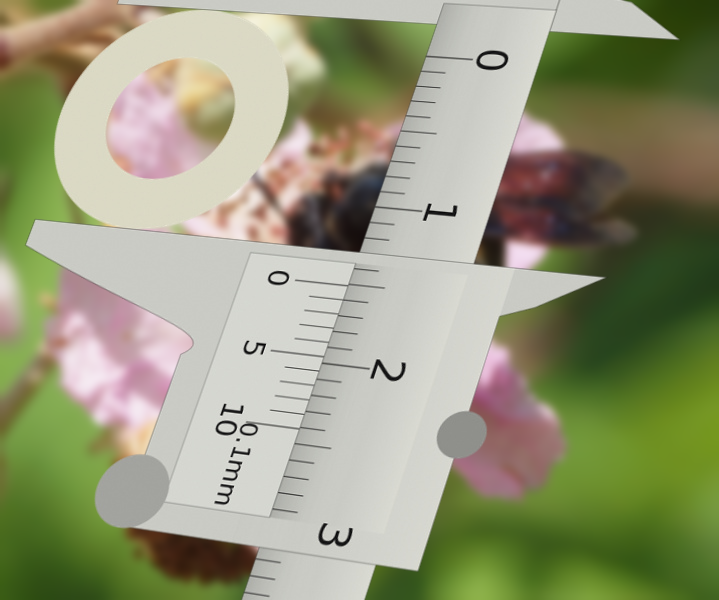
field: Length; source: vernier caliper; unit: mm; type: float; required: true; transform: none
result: 15.1 mm
